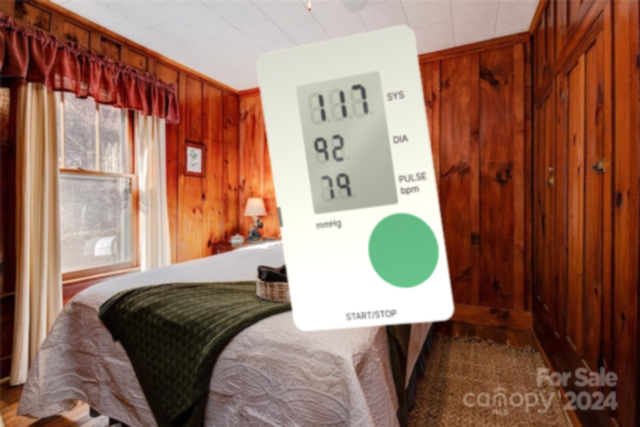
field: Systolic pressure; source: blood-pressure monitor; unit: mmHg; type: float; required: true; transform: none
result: 117 mmHg
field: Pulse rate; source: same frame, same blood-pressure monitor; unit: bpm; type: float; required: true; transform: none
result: 79 bpm
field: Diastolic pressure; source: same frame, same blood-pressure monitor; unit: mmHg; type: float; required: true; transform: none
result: 92 mmHg
